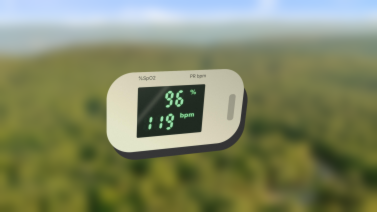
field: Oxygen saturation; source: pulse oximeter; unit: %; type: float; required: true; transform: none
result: 96 %
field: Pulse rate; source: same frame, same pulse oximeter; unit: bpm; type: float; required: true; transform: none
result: 119 bpm
